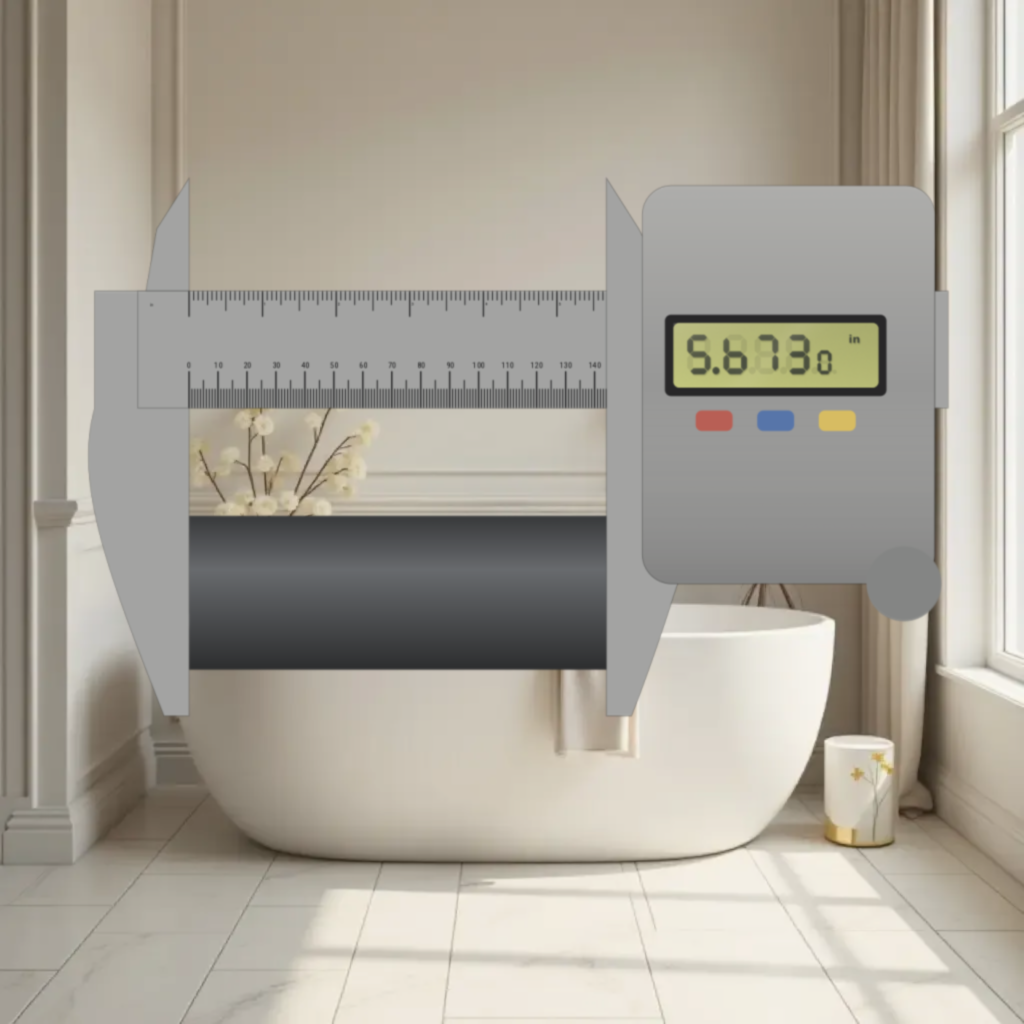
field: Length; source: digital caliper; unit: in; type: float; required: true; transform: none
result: 5.6730 in
